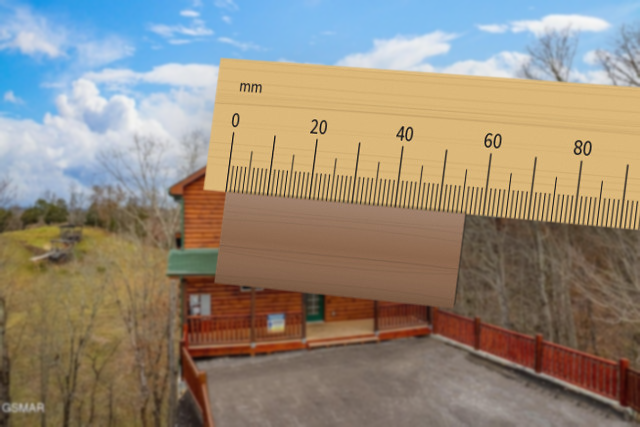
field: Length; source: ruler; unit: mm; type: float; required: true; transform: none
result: 56 mm
